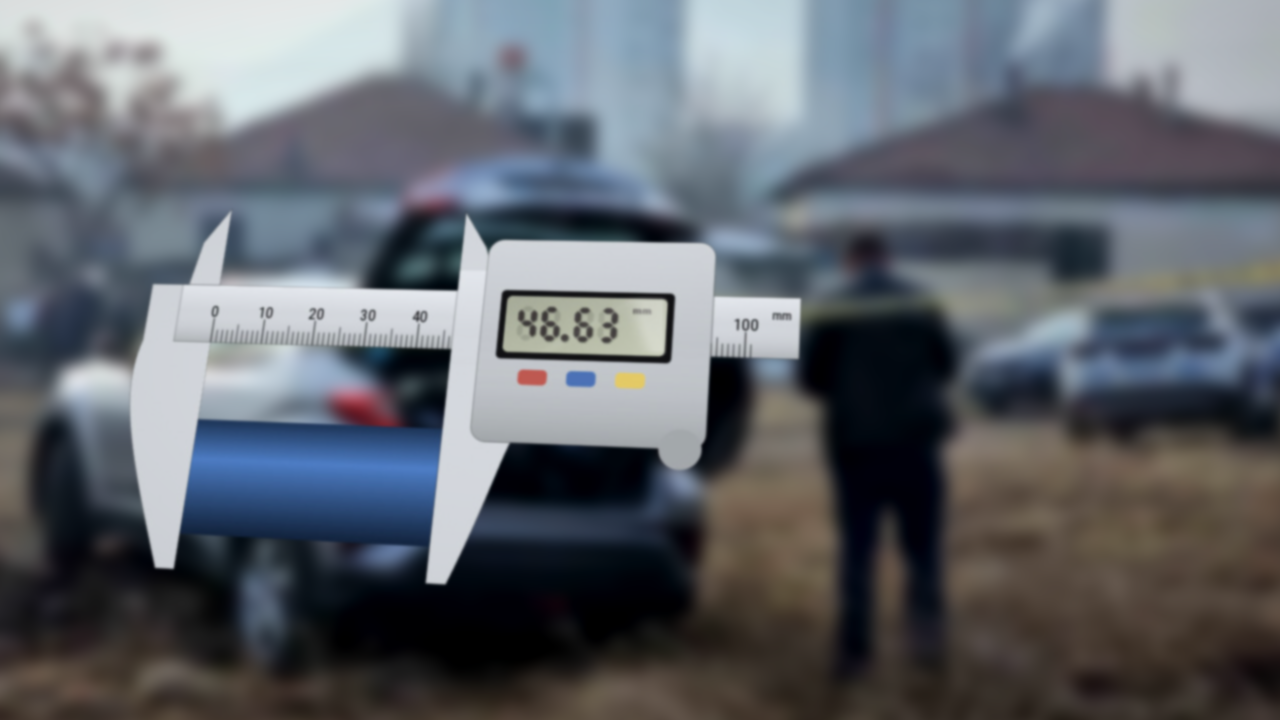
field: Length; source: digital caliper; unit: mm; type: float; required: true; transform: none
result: 46.63 mm
